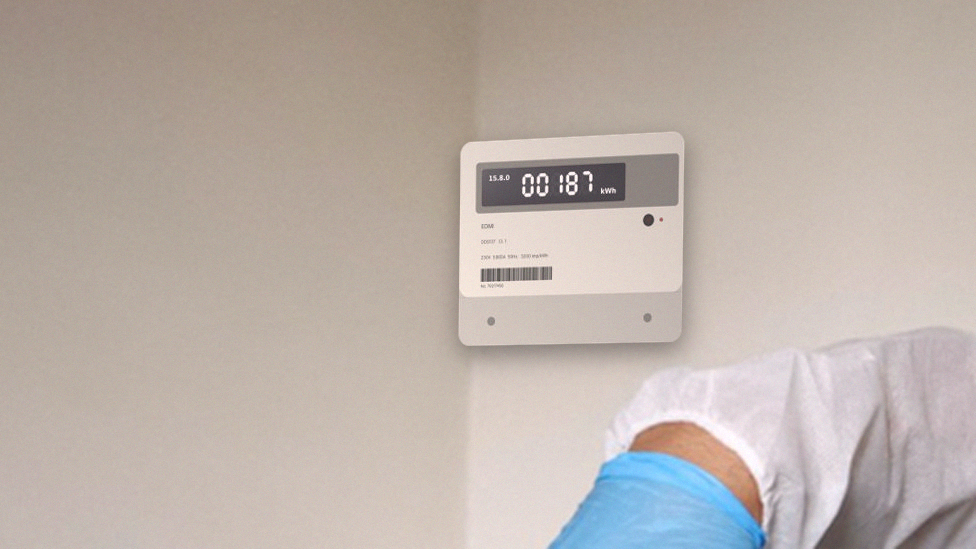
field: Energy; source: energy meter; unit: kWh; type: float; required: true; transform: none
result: 187 kWh
